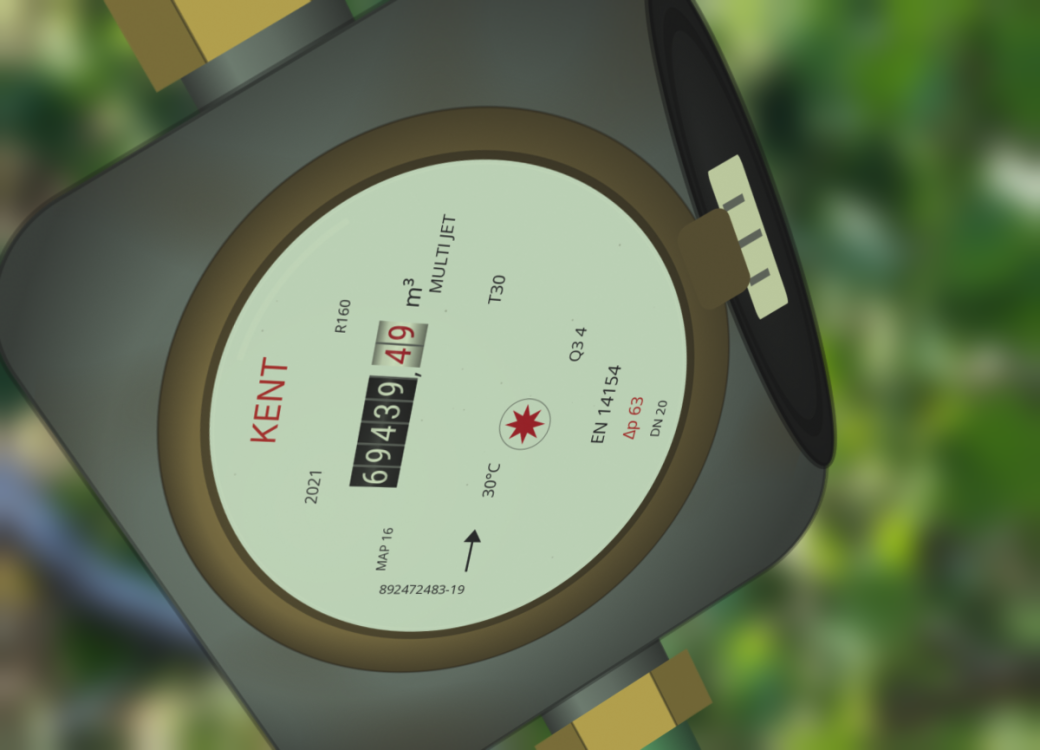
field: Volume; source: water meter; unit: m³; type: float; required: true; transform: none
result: 69439.49 m³
